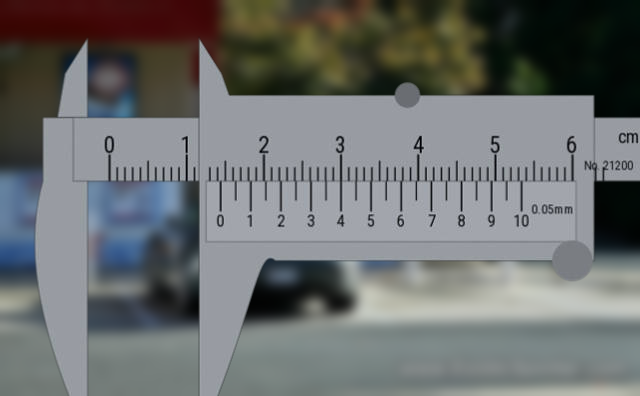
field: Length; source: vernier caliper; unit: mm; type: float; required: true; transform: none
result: 14.4 mm
